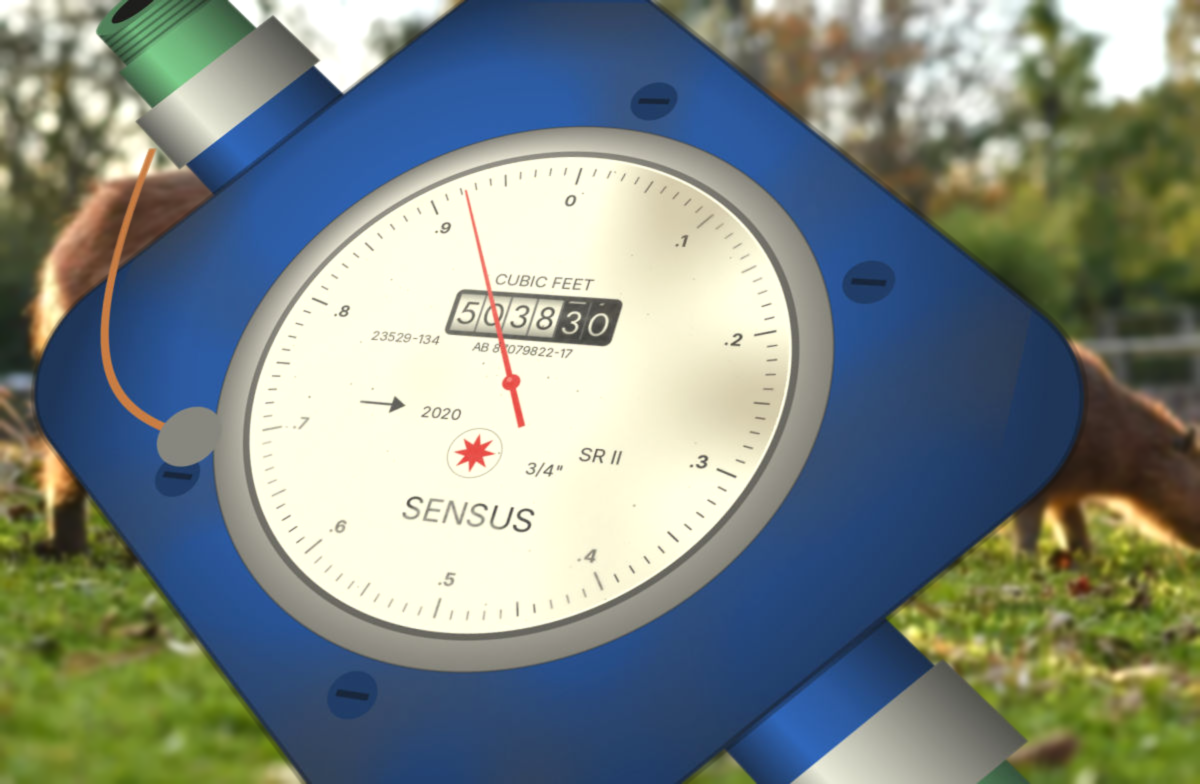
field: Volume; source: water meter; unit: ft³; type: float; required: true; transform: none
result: 503829.92 ft³
